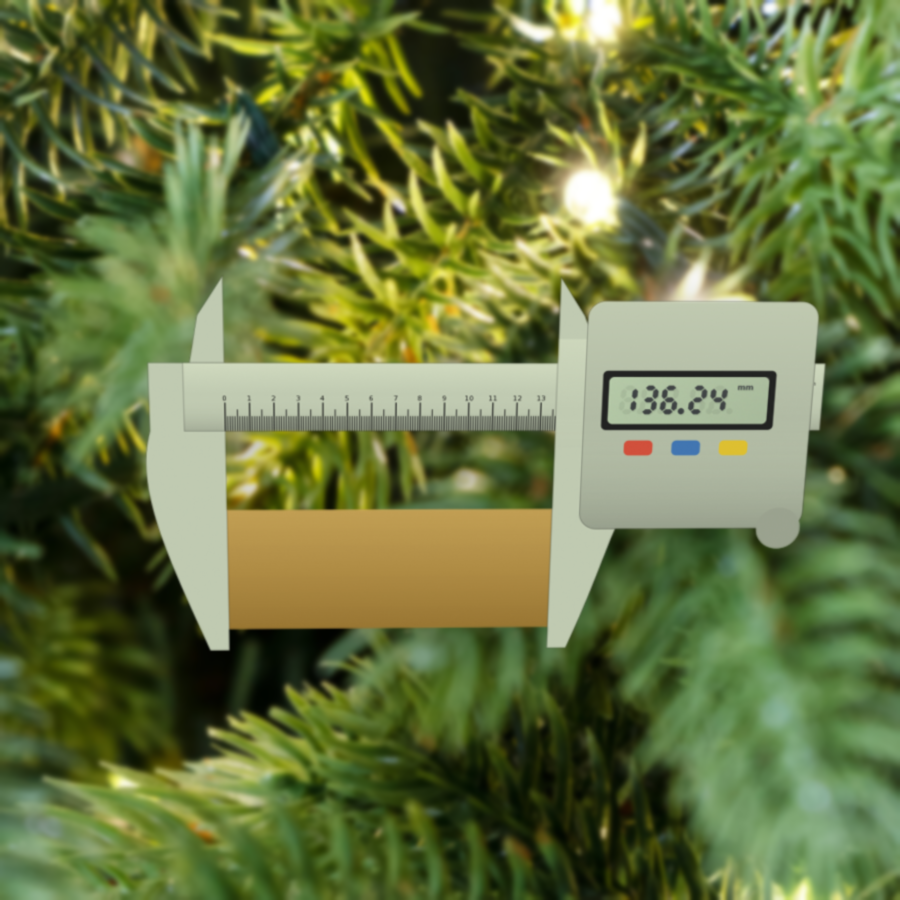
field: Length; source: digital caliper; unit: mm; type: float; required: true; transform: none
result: 136.24 mm
